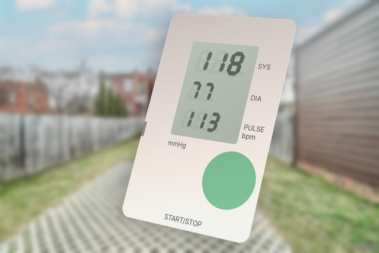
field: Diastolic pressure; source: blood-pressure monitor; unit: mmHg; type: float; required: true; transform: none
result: 77 mmHg
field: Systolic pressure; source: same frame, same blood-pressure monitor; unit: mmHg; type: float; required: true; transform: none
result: 118 mmHg
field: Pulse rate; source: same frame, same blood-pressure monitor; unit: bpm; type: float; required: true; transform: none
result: 113 bpm
